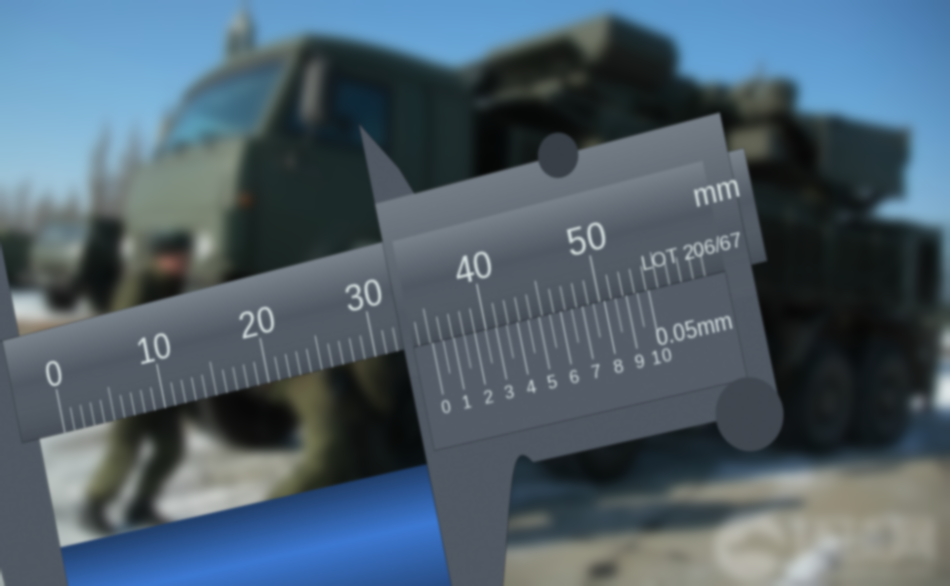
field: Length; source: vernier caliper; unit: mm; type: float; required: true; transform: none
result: 35.2 mm
